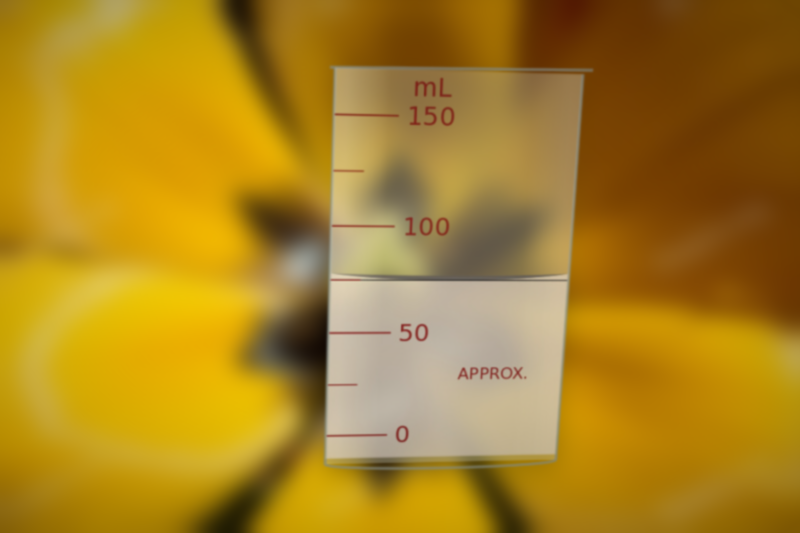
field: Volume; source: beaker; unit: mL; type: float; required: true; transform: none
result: 75 mL
